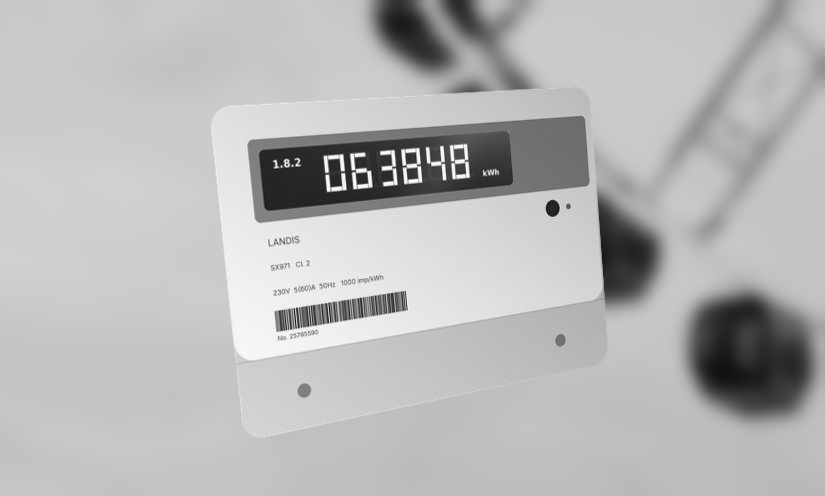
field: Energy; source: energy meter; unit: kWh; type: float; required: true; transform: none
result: 63848 kWh
